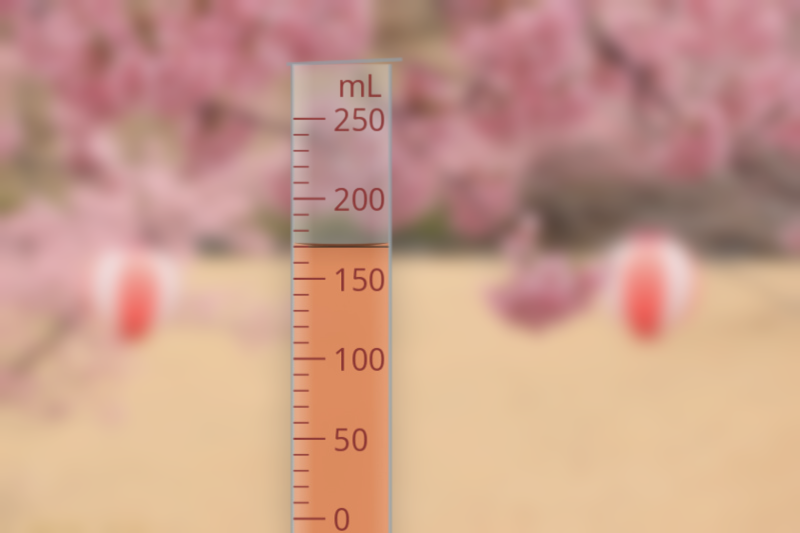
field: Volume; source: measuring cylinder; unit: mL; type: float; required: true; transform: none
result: 170 mL
